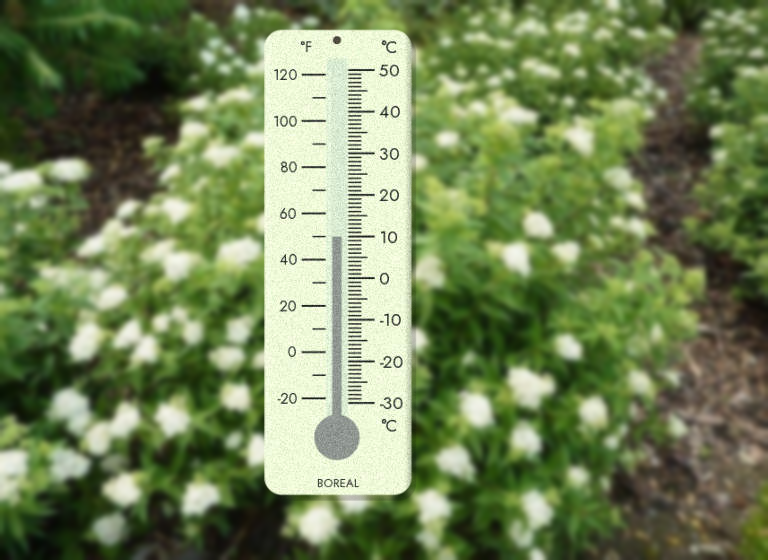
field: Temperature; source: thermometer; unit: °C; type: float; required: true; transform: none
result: 10 °C
